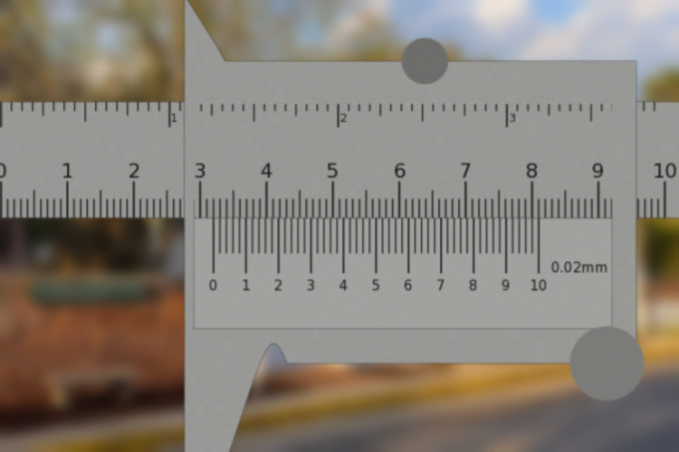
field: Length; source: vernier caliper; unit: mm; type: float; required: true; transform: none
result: 32.0 mm
